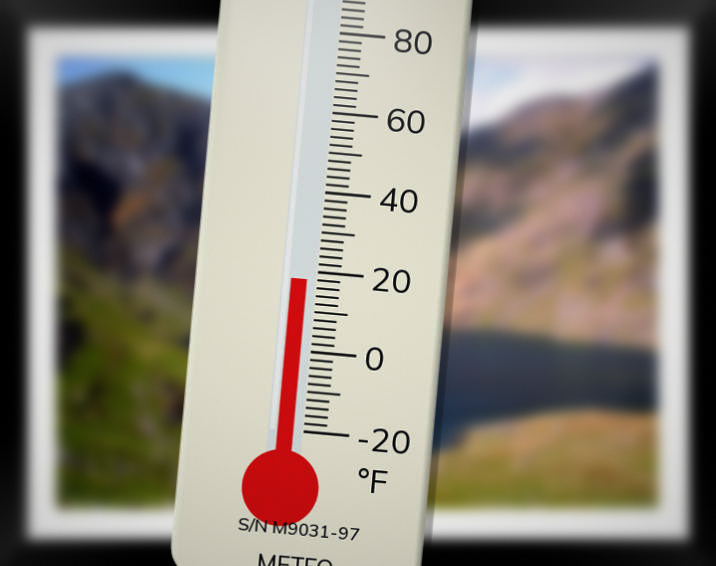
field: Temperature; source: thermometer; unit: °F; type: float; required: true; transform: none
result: 18 °F
